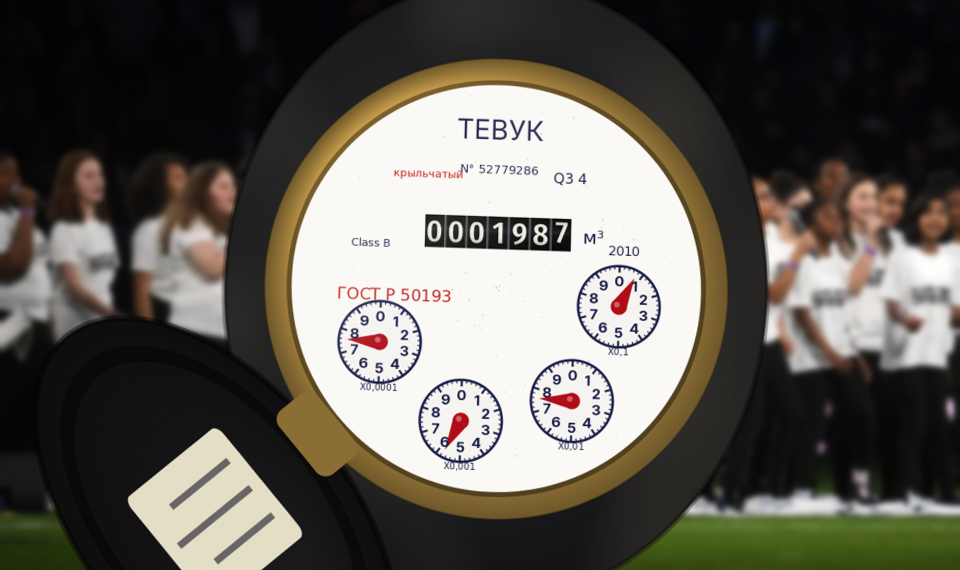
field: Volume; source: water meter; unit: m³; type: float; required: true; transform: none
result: 1987.0757 m³
